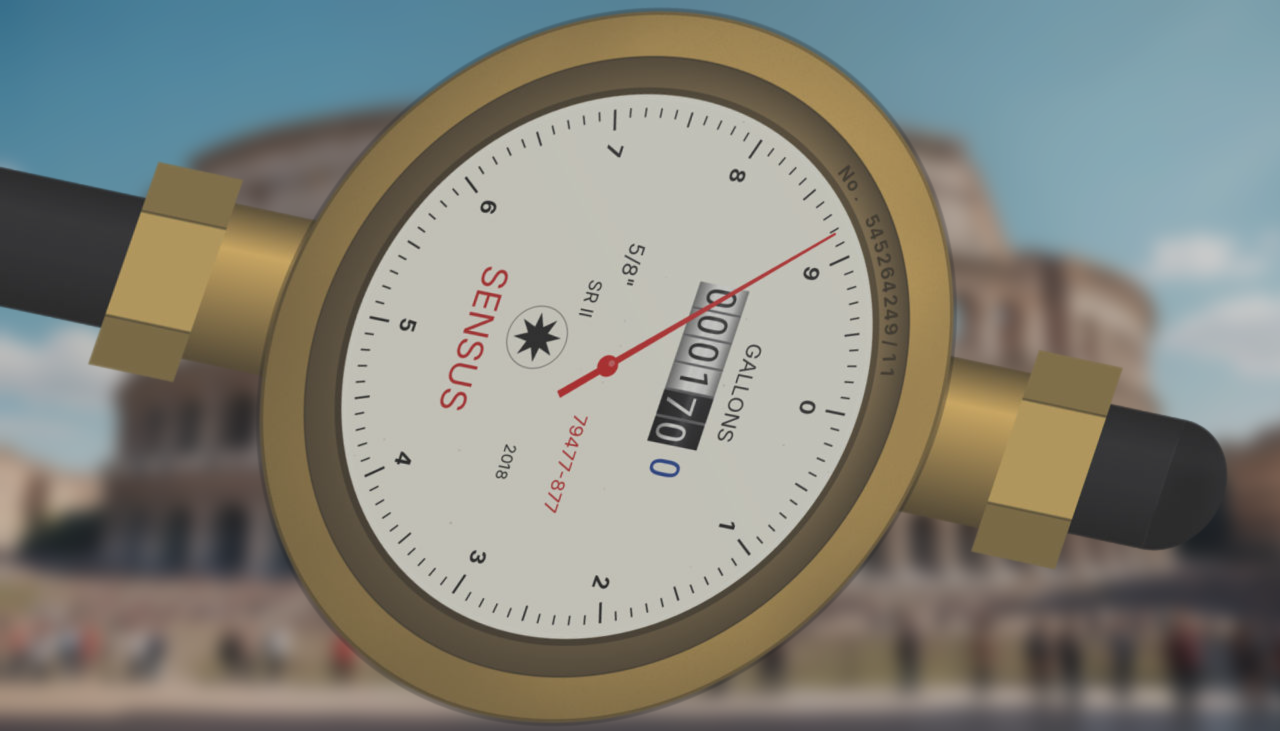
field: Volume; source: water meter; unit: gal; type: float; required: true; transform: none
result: 1698.8 gal
